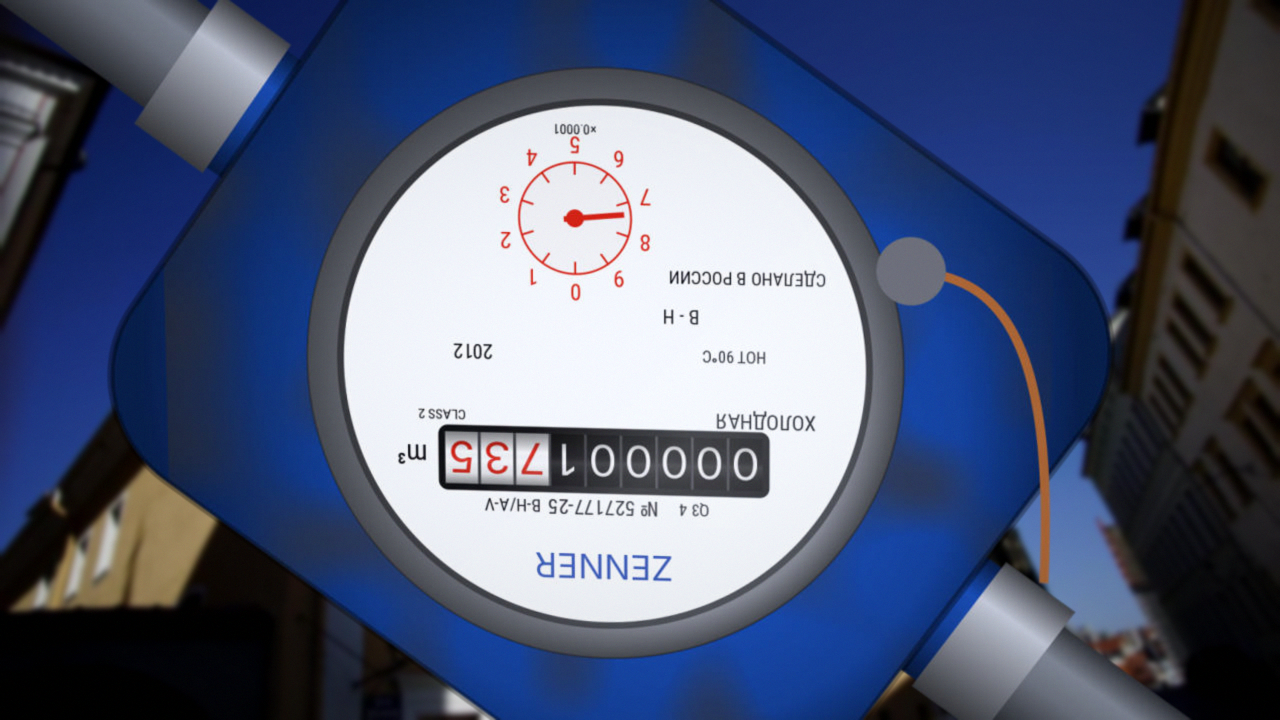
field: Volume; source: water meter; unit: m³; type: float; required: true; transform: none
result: 1.7357 m³
